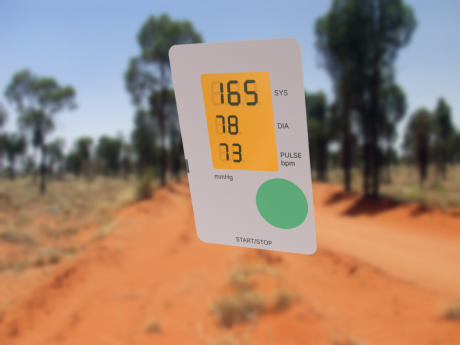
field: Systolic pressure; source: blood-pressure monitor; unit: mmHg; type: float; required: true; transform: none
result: 165 mmHg
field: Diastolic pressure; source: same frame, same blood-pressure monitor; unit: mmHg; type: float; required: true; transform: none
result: 78 mmHg
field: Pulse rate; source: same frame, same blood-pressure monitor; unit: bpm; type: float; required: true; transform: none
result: 73 bpm
